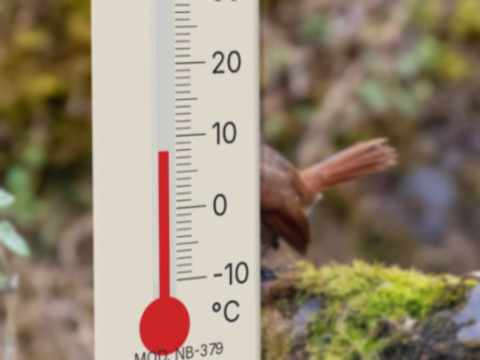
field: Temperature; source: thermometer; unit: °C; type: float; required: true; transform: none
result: 8 °C
